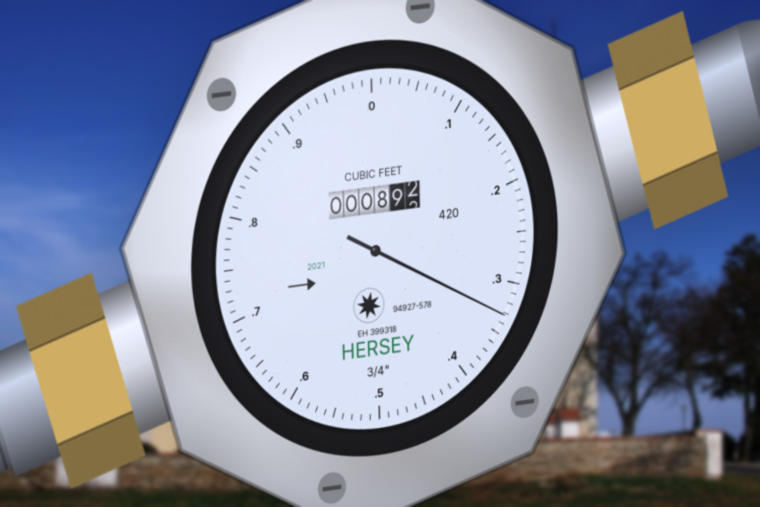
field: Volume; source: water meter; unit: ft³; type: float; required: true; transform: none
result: 892.33 ft³
